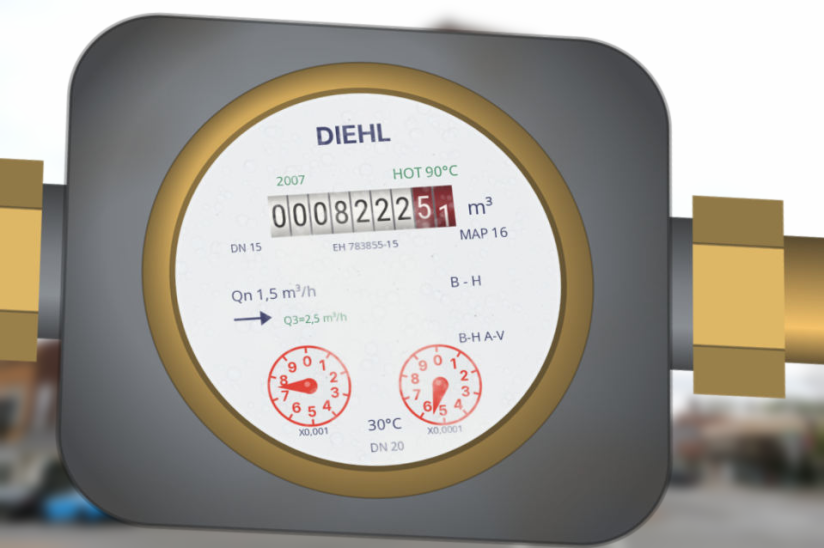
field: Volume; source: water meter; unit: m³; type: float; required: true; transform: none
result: 8222.5075 m³
